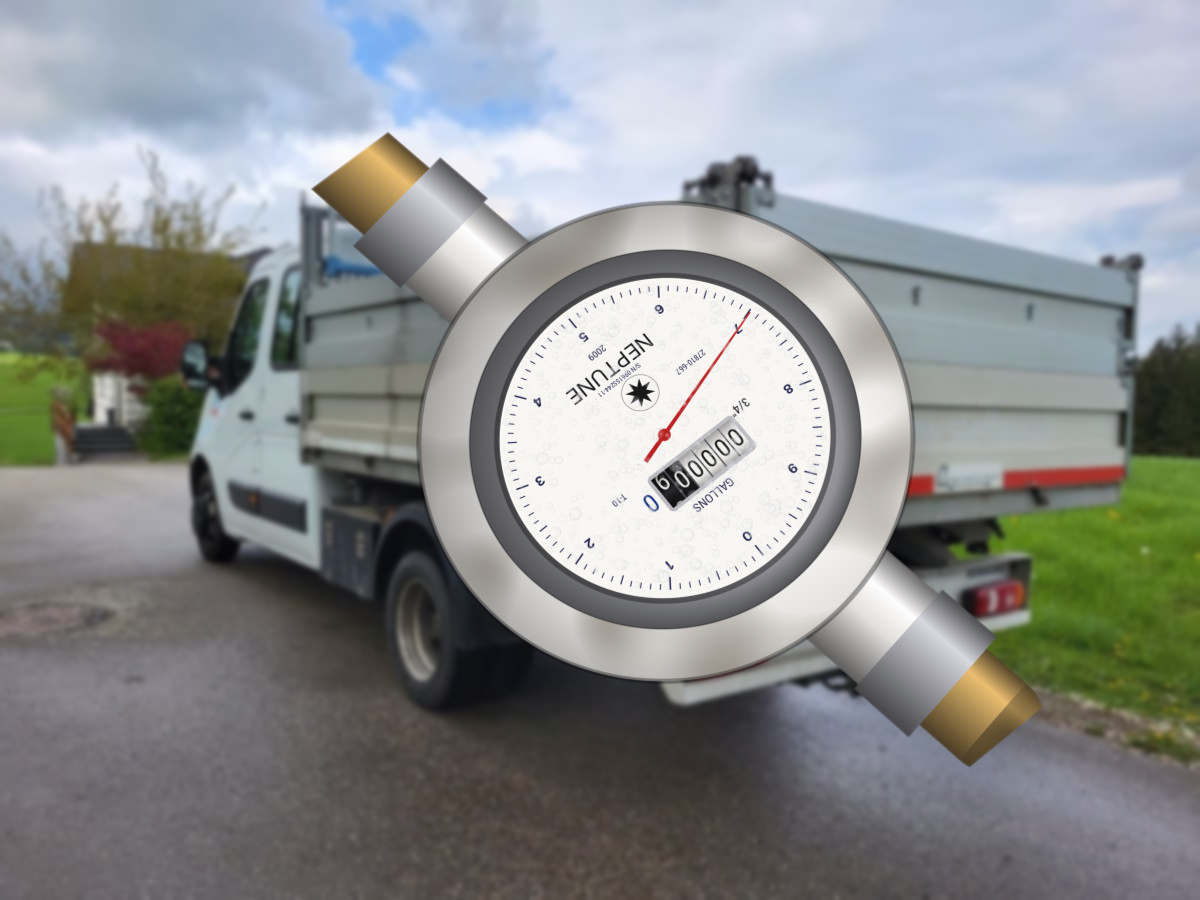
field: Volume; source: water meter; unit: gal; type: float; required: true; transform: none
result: 87.0 gal
